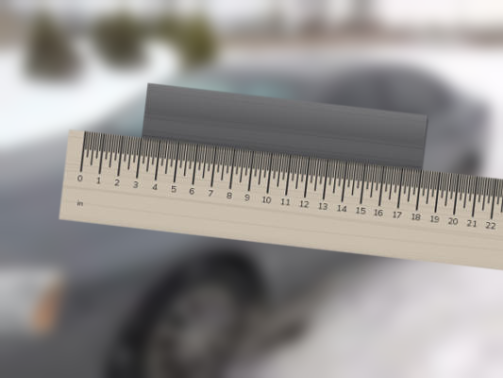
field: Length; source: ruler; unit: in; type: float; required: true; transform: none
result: 15 in
